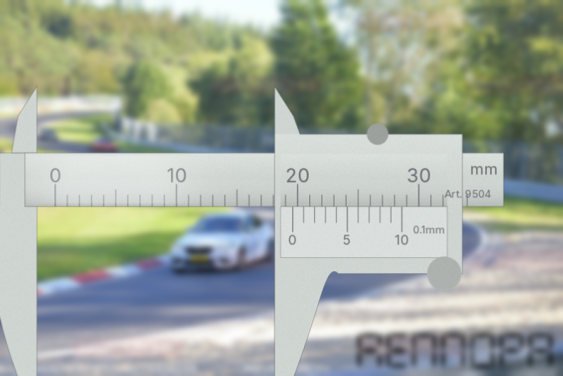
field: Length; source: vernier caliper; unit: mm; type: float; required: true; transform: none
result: 19.6 mm
